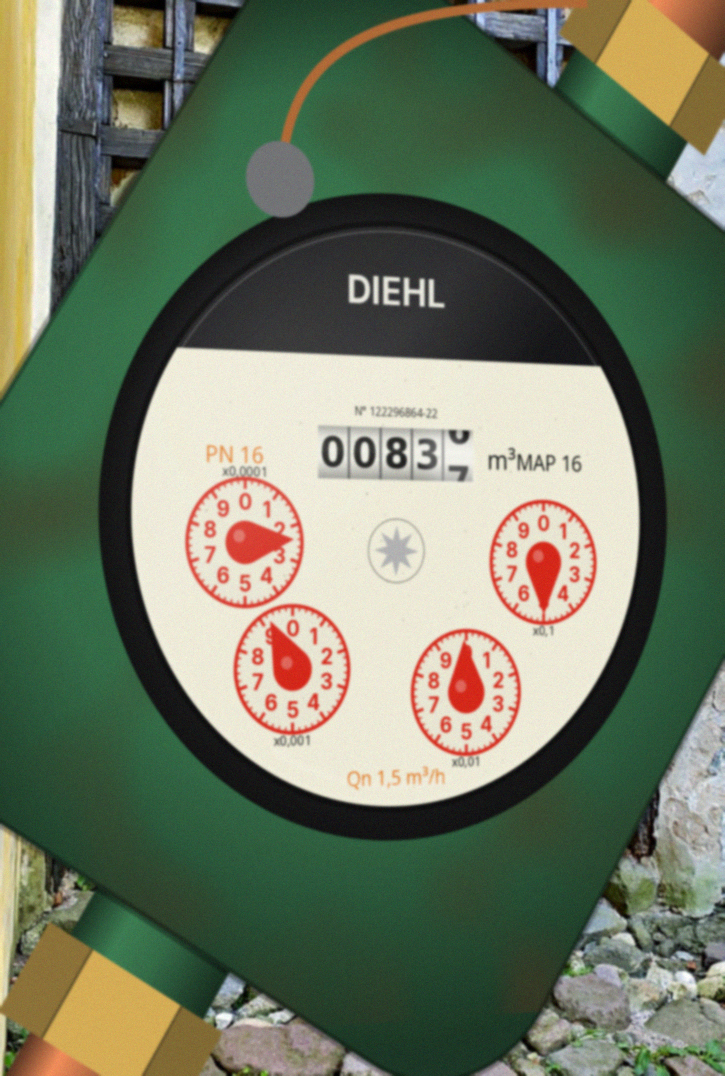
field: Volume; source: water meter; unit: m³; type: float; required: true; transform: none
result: 836.4992 m³
